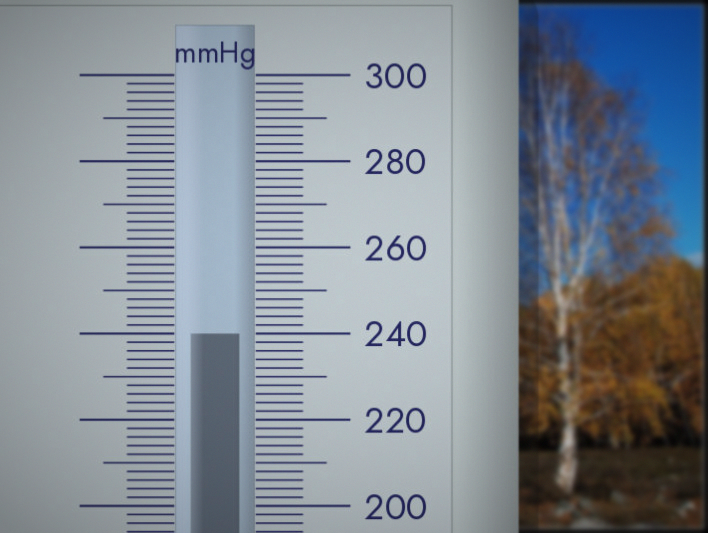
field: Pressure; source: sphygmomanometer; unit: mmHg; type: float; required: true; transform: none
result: 240 mmHg
